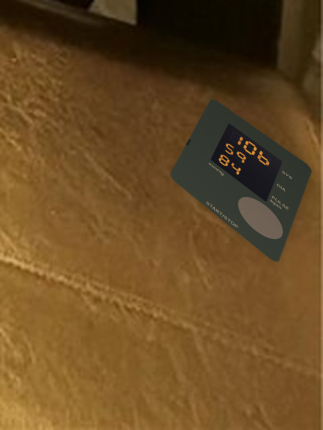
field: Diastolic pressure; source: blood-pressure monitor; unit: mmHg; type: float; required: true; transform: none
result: 59 mmHg
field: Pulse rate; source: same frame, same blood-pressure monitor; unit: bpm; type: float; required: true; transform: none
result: 84 bpm
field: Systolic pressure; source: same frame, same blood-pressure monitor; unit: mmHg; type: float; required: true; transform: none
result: 106 mmHg
